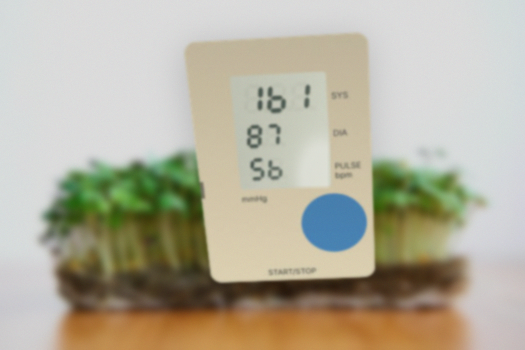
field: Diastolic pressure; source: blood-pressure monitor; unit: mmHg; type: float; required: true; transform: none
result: 87 mmHg
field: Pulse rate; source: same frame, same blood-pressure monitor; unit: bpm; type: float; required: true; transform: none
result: 56 bpm
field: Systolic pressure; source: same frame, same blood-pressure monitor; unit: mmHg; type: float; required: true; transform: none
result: 161 mmHg
